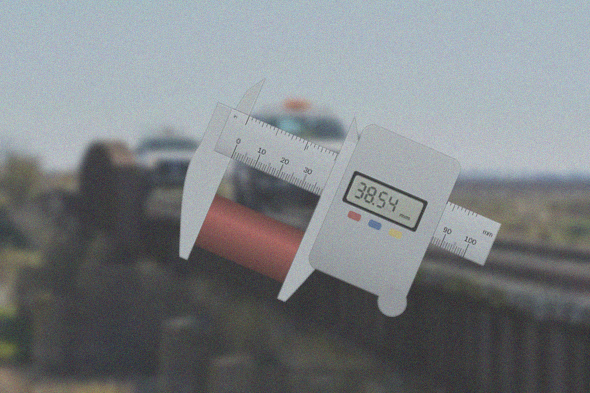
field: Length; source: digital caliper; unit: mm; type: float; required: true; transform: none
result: 38.54 mm
